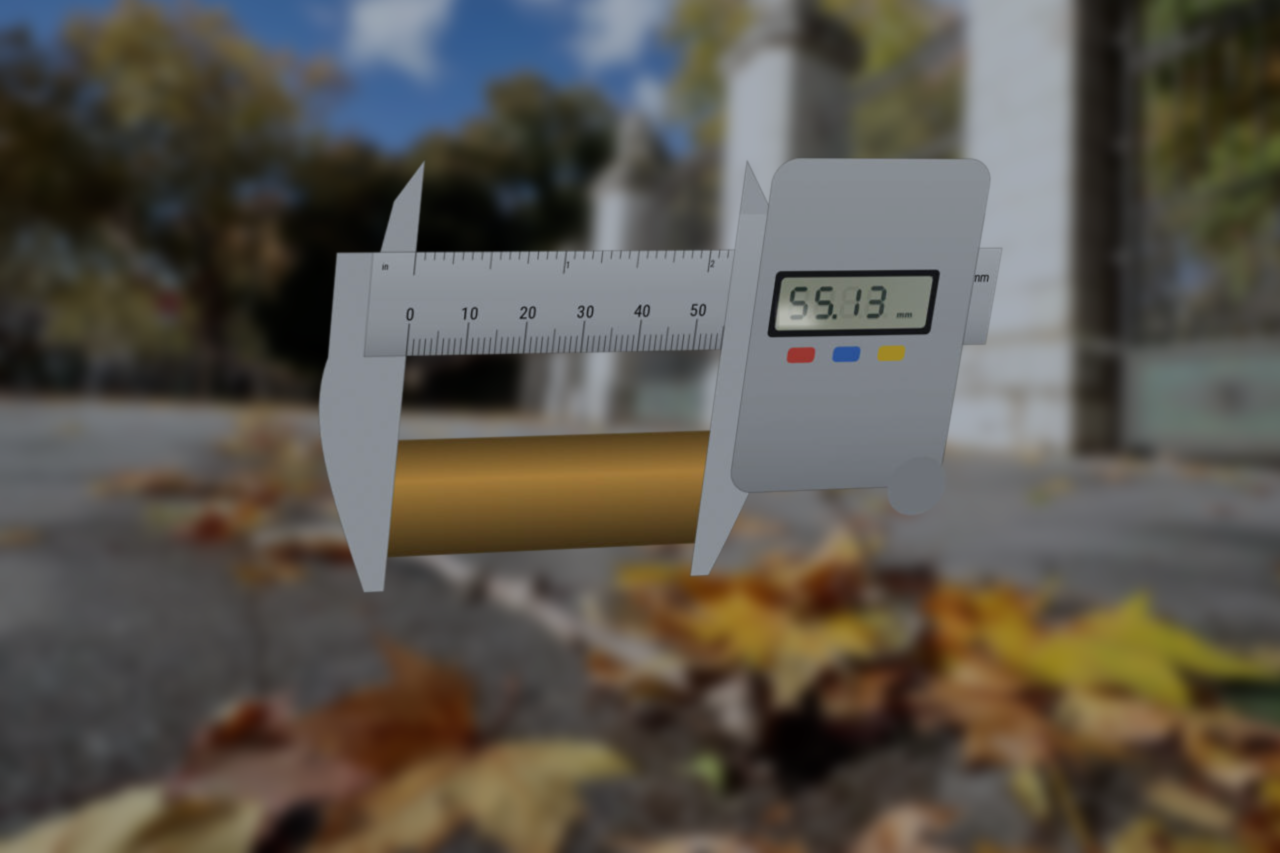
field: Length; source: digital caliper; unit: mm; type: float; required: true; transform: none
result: 55.13 mm
